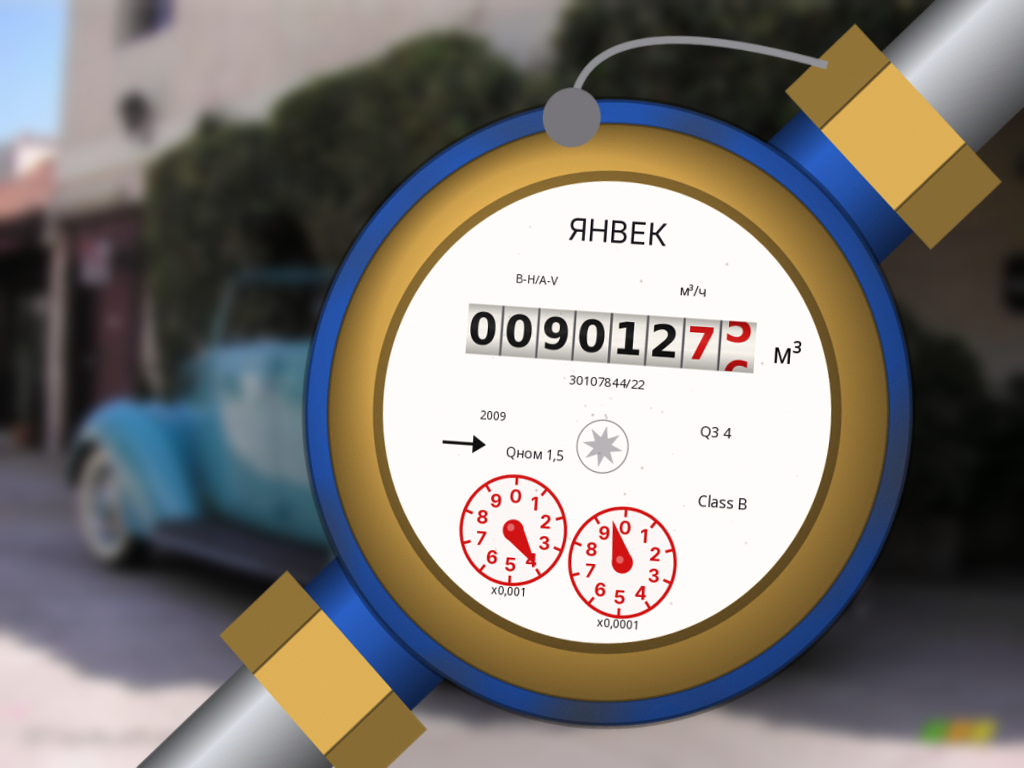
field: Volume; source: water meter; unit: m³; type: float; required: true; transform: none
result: 9012.7539 m³
